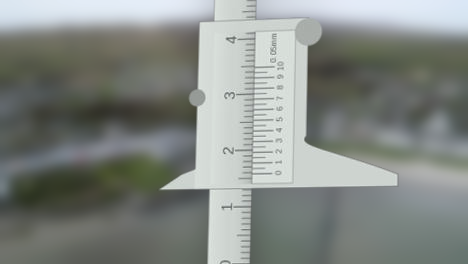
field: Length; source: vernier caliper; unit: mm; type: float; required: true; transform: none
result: 15.8 mm
